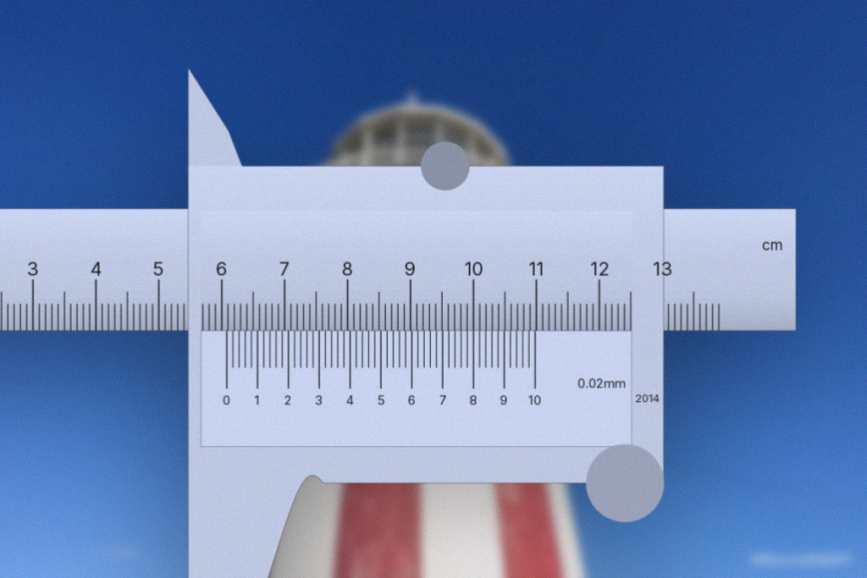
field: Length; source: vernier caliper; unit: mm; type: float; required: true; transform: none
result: 60.8 mm
